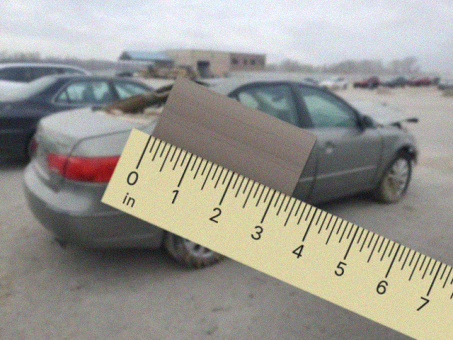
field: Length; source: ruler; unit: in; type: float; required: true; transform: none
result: 3.375 in
